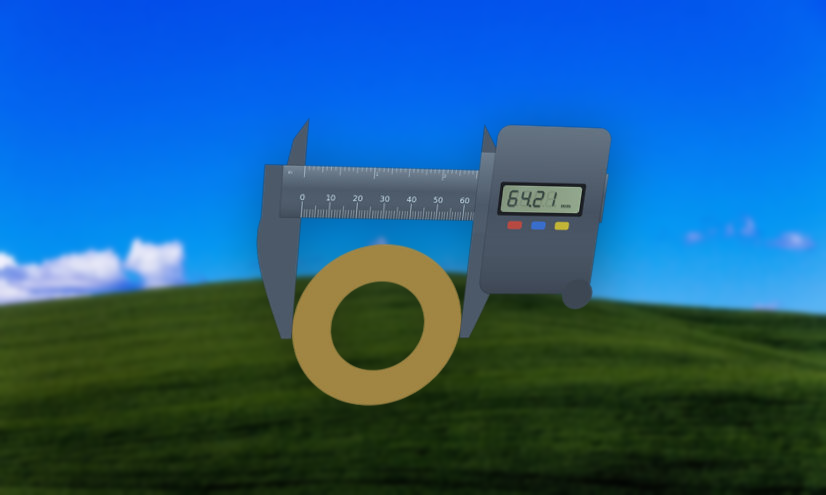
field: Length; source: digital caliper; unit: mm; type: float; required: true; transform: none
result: 64.21 mm
